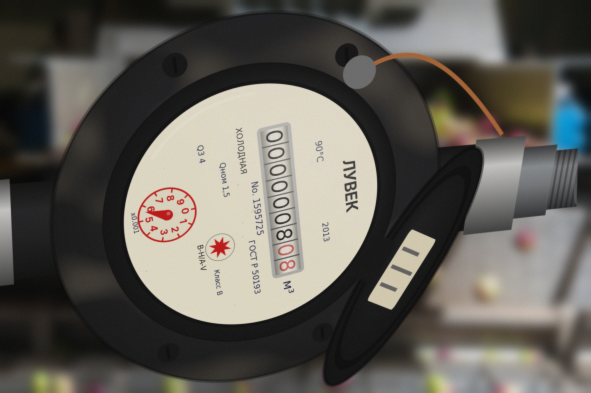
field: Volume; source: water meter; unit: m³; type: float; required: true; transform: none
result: 8.085 m³
